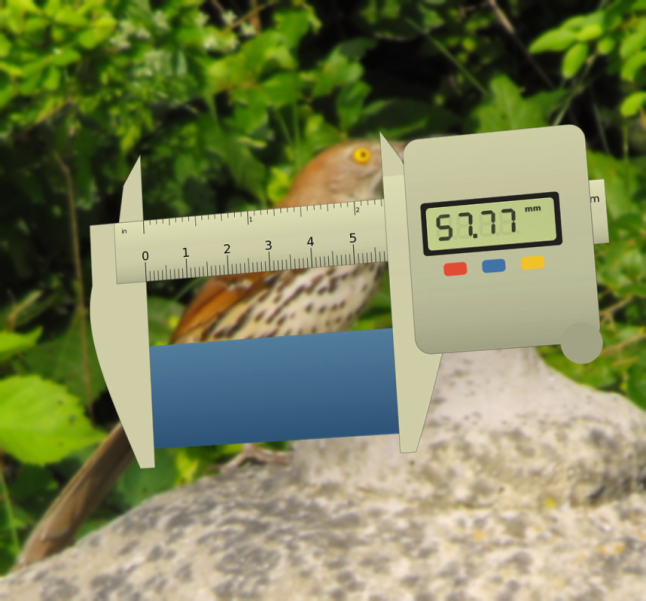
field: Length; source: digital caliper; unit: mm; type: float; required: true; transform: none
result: 57.77 mm
